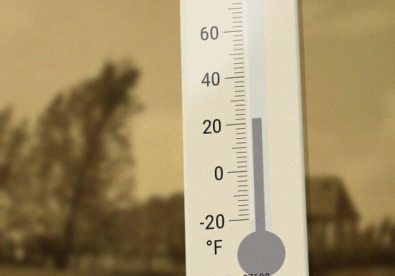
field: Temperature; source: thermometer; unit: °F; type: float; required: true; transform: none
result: 22 °F
